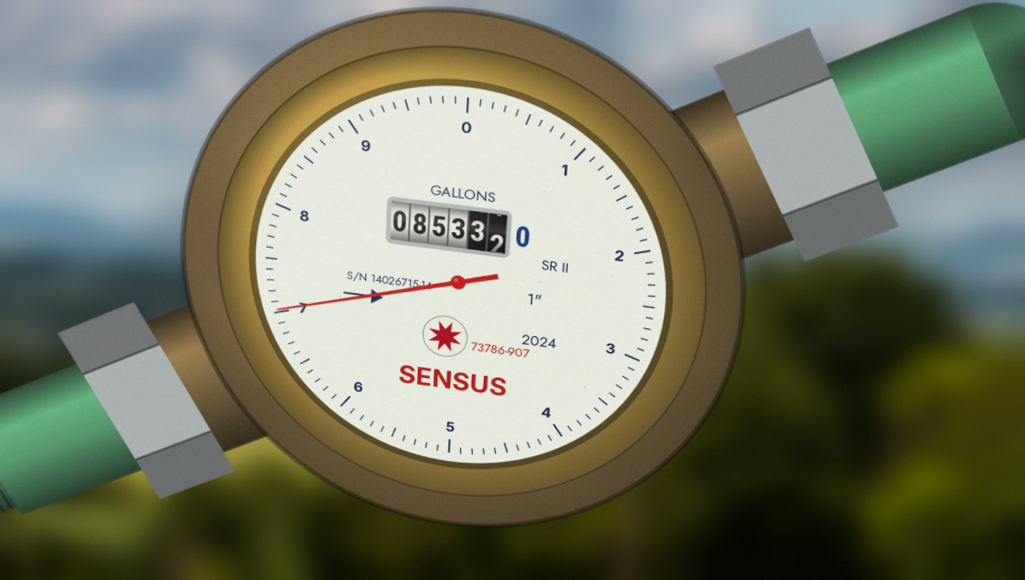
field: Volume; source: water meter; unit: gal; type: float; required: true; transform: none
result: 853317.0 gal
